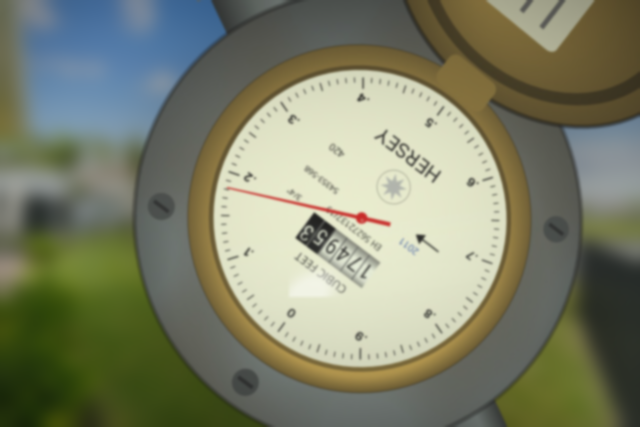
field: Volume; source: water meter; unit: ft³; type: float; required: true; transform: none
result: 174953.18 ft³
